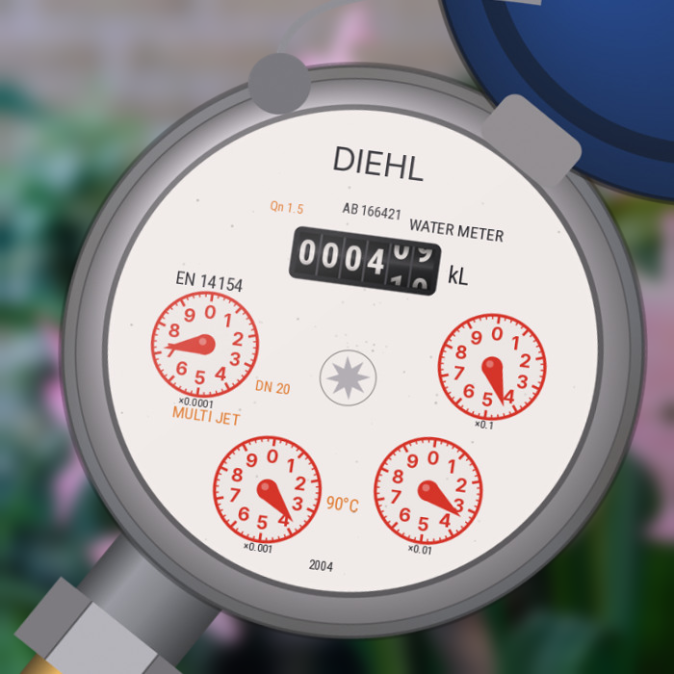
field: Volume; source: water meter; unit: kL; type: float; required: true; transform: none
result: 409.4337 kL
